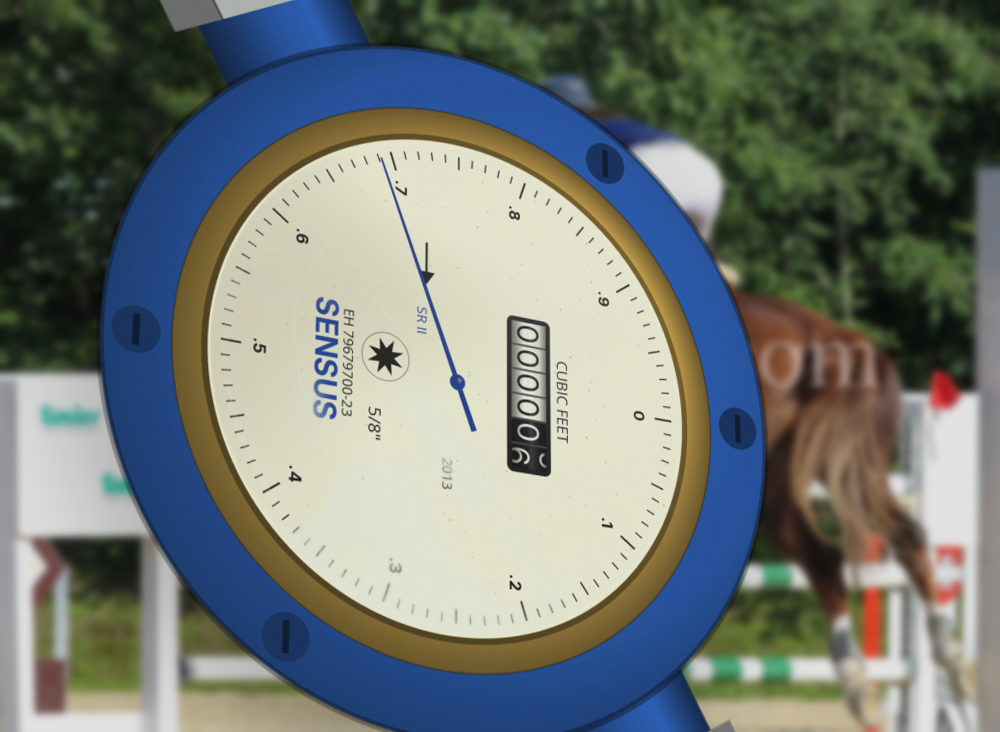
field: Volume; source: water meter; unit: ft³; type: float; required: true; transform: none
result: 5.69 ft³
